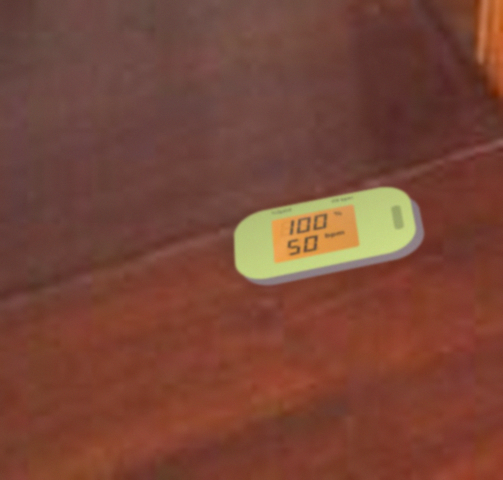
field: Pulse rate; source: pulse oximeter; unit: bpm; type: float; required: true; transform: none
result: 50 bpm
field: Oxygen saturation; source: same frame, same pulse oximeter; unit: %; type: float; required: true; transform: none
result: 100 %
